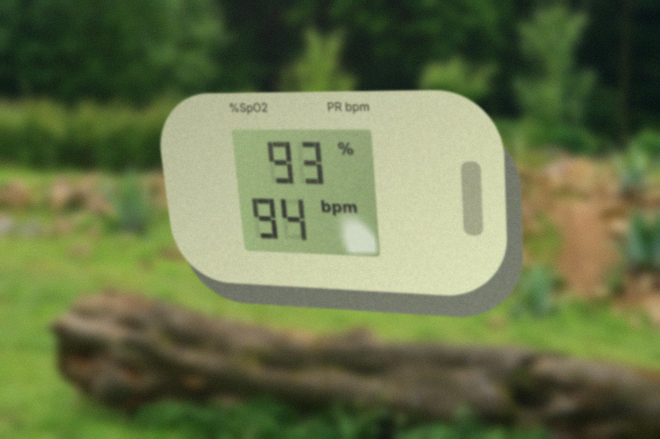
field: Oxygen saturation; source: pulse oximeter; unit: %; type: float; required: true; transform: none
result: 93 %
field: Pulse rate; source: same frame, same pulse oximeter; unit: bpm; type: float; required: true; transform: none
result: 94 bpm
